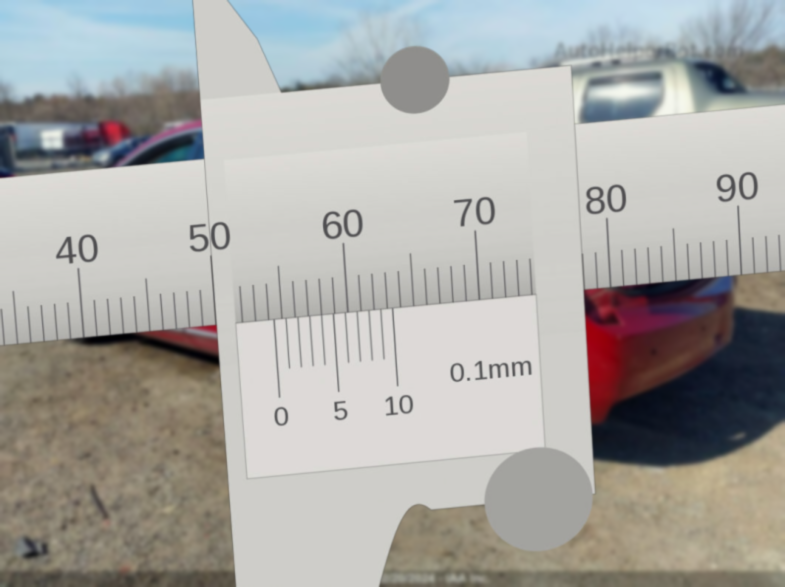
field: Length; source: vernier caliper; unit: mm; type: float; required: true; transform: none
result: 54.4 mm
